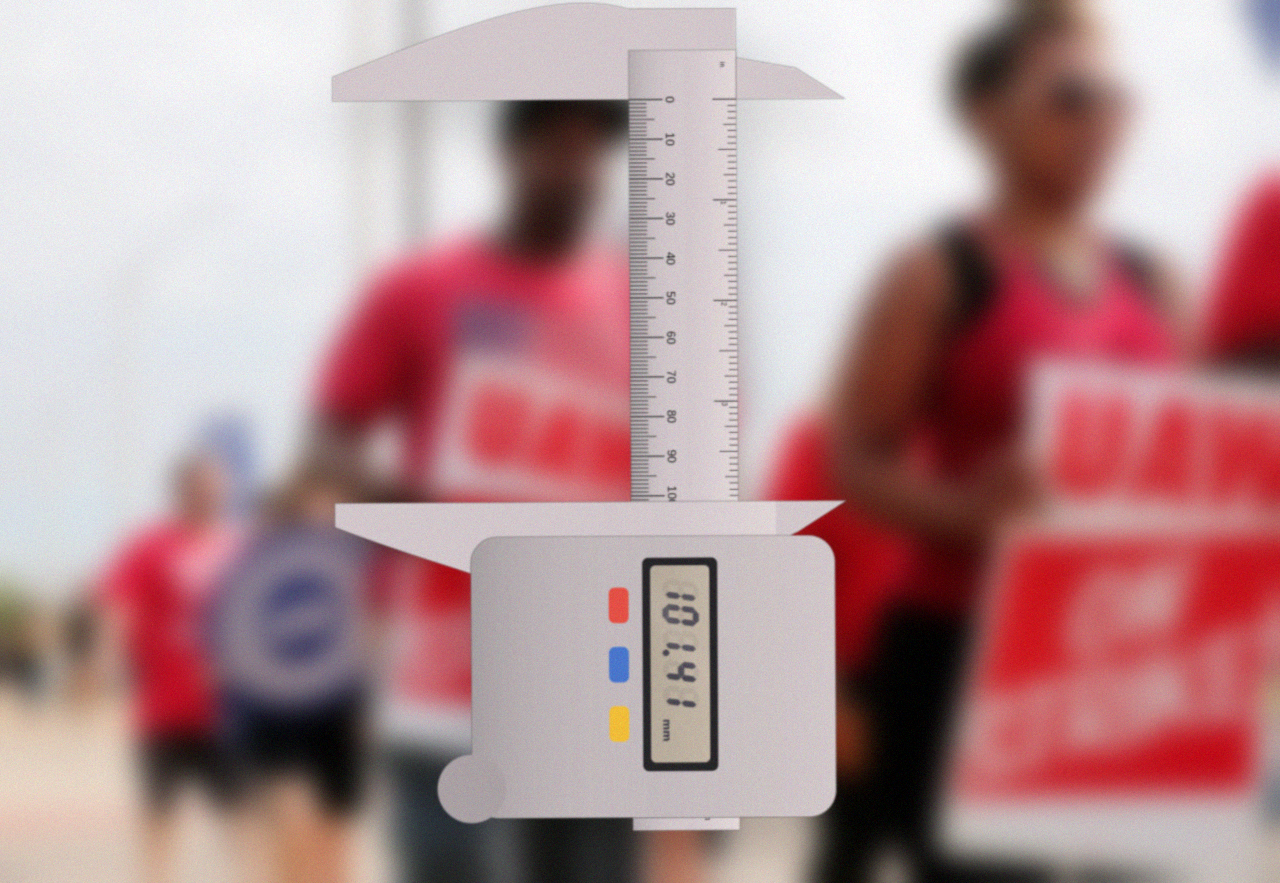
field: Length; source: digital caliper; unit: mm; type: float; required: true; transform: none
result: 101.41 mm
